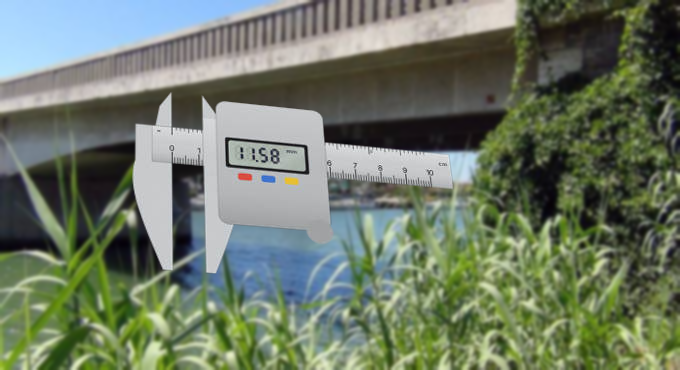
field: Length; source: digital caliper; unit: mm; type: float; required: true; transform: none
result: 11.58 mm
